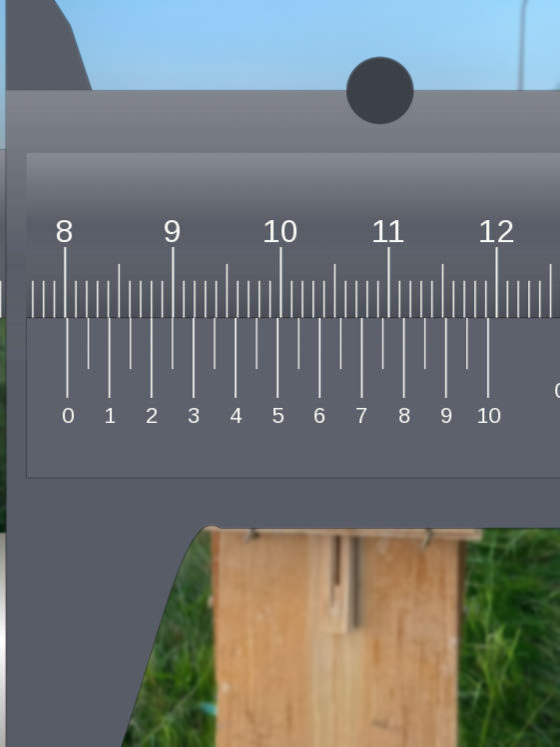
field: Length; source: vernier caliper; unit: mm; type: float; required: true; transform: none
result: 80.2 mm
